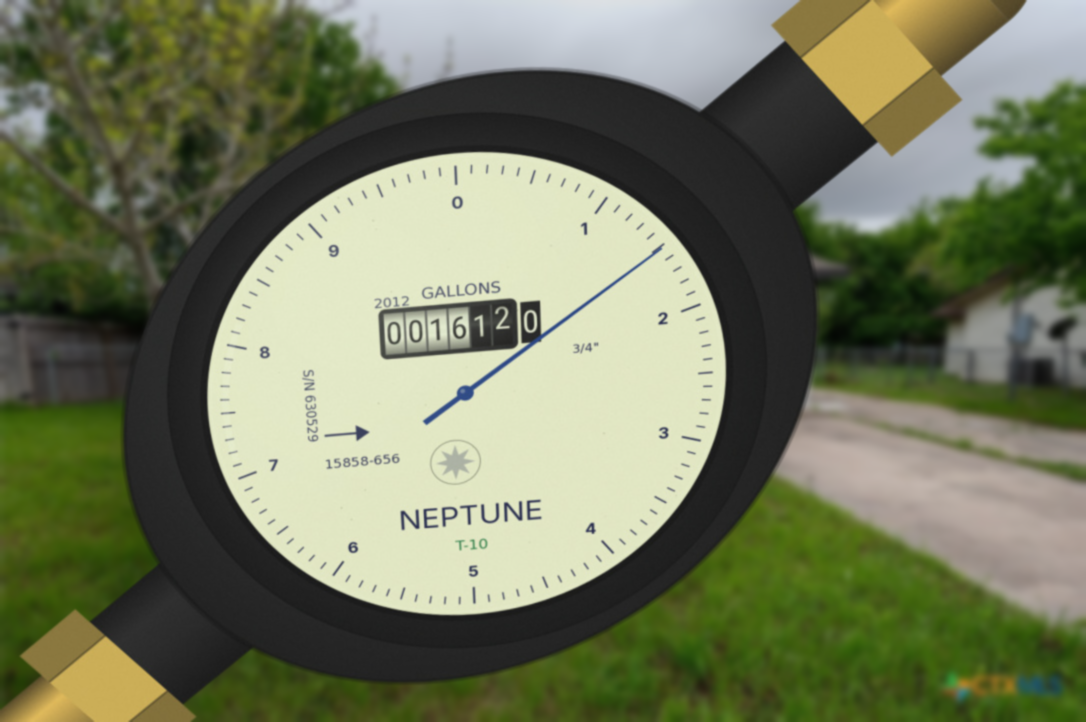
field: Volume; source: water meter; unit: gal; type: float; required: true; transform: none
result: 16121.5 gal
